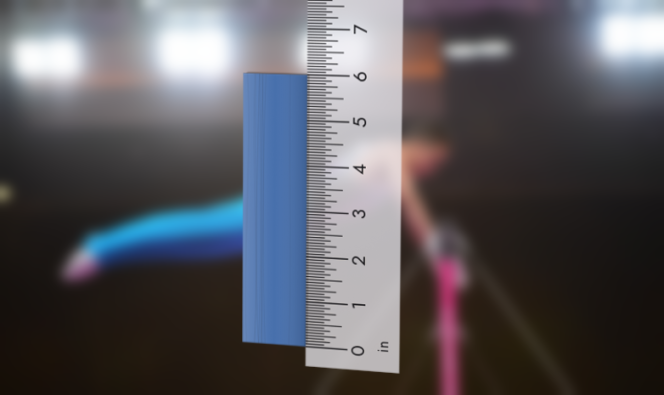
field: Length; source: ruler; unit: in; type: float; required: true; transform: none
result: 6 in
